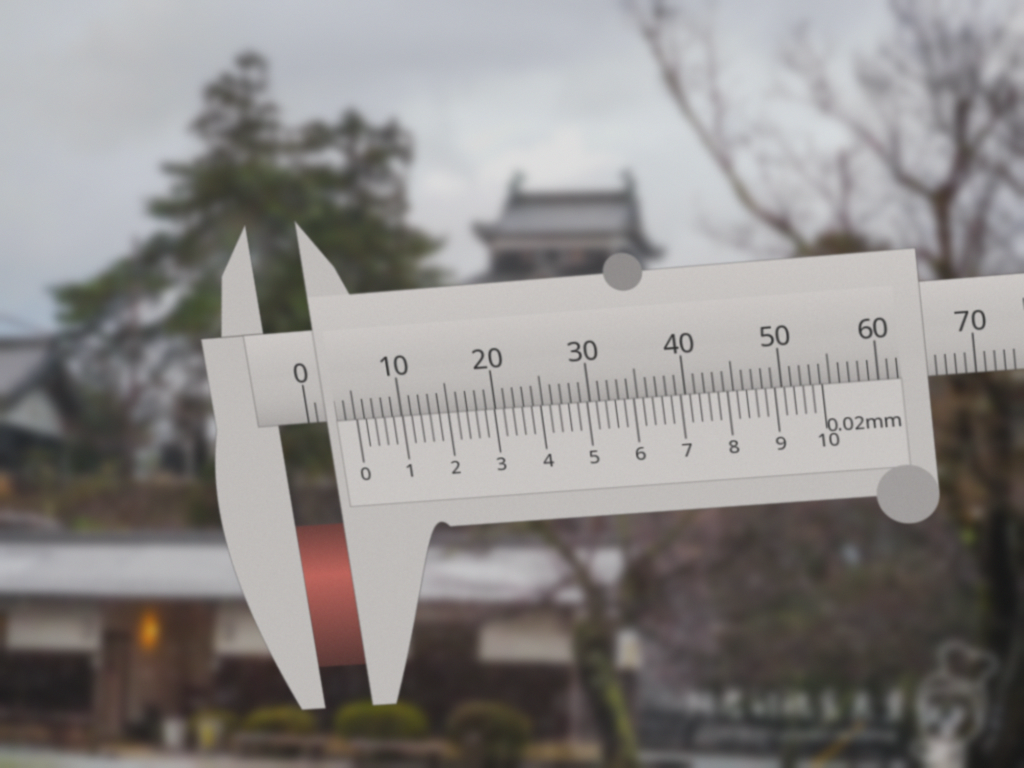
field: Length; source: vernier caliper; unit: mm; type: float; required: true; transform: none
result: 5.2 mm
